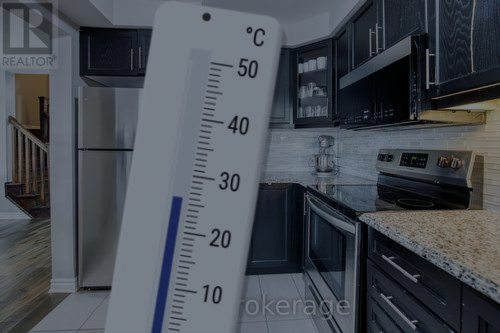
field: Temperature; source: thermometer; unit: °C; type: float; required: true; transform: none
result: 26 °C
